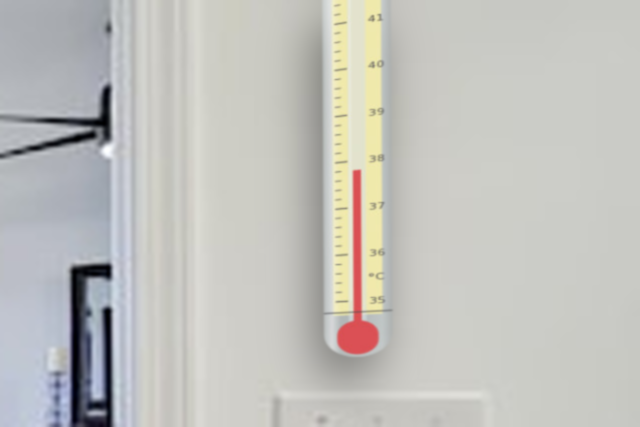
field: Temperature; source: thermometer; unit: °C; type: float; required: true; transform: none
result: 37.8 °C
